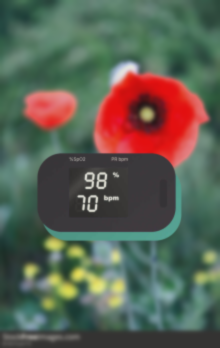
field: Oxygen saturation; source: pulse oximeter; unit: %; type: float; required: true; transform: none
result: 98 %
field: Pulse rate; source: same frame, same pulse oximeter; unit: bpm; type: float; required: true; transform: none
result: 70 bpm
